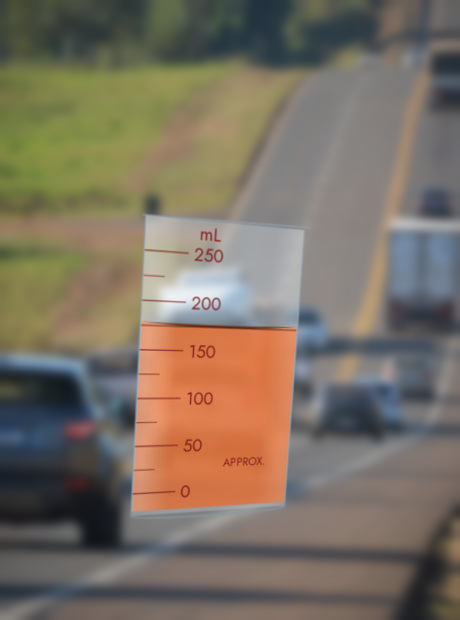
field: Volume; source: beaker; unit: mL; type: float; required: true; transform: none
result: 175 mL
